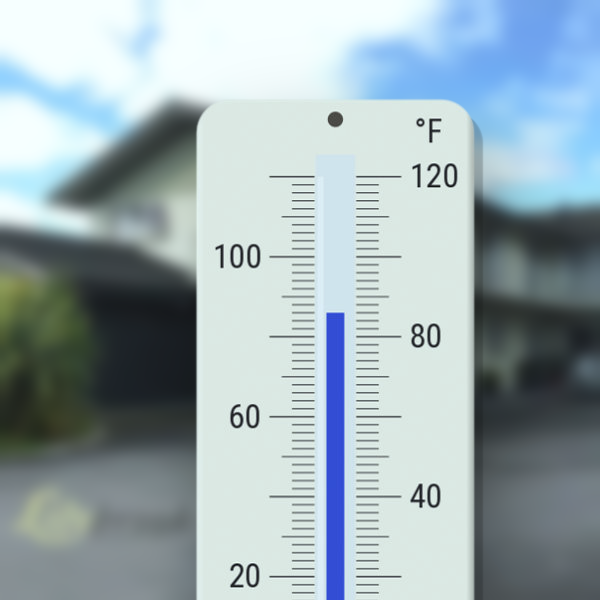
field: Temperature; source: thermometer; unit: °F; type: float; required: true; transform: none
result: 86 °F
